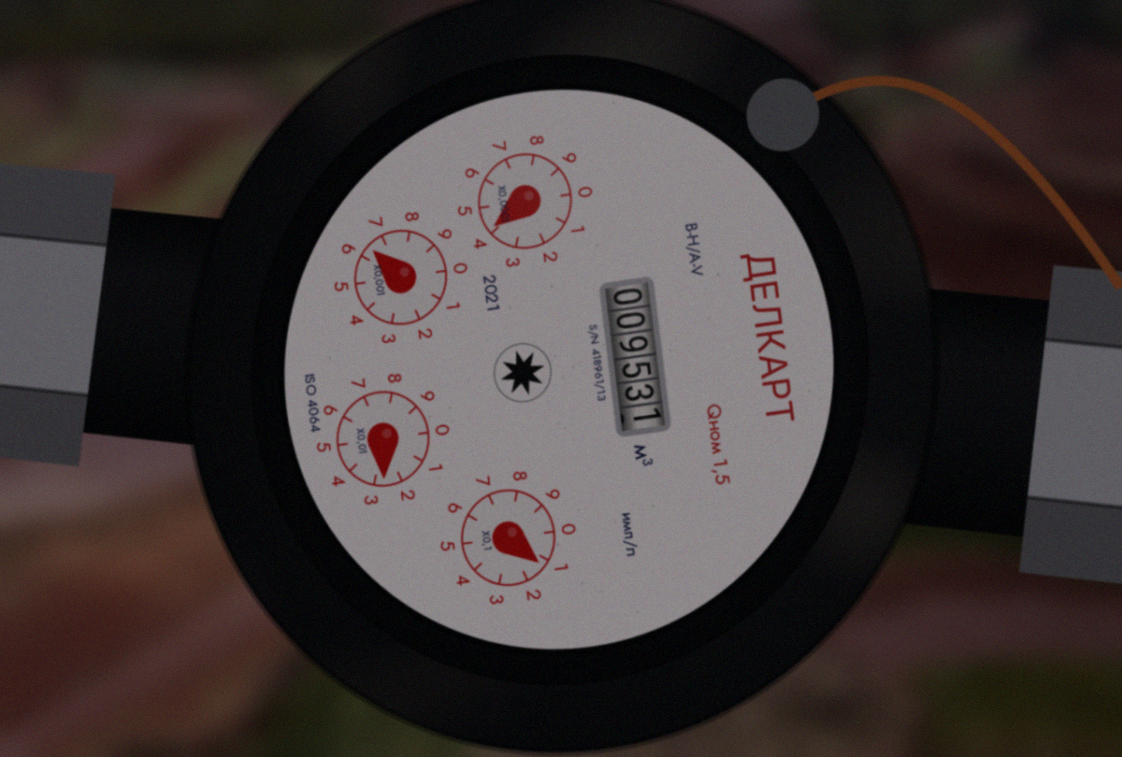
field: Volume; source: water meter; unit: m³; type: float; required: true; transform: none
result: 9531.1264 m³
